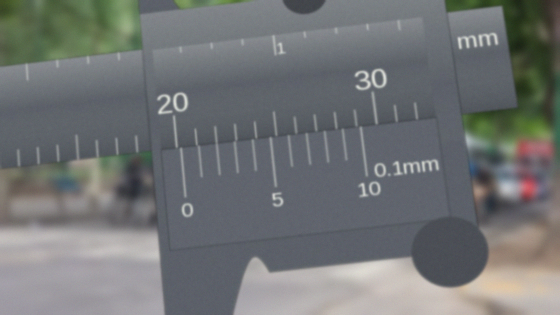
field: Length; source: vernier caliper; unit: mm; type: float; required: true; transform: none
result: 20.2 mm
